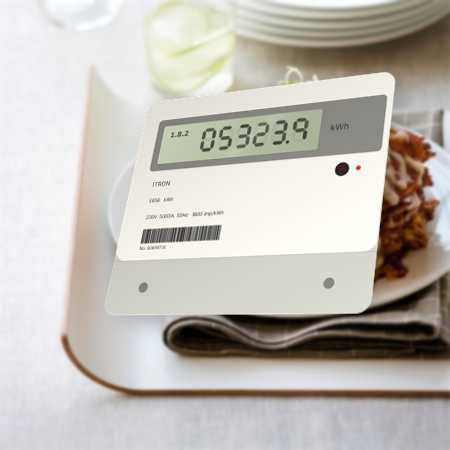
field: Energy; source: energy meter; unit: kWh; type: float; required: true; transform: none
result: 5323.9 kWh
